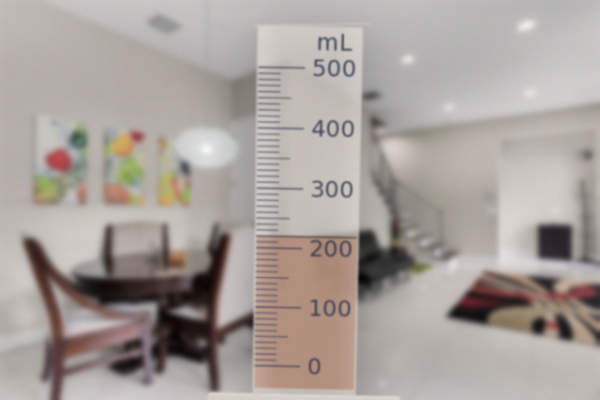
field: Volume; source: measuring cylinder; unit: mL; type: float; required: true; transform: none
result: 220 mL
